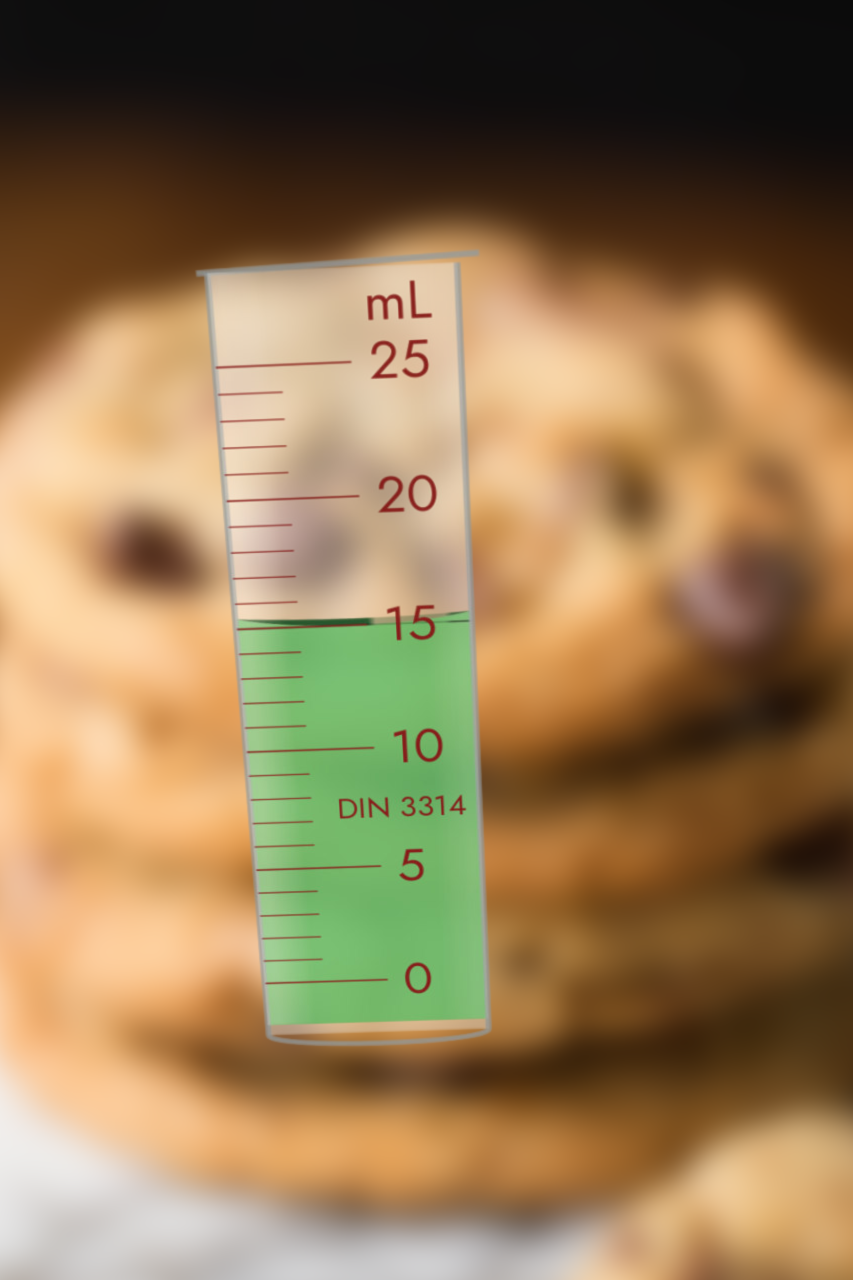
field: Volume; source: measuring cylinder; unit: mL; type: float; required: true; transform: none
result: 15 mL
